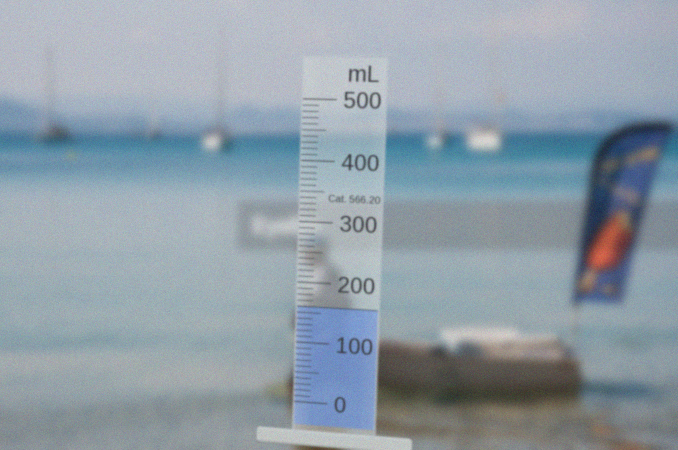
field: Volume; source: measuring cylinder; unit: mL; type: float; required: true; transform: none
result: 160 mL
